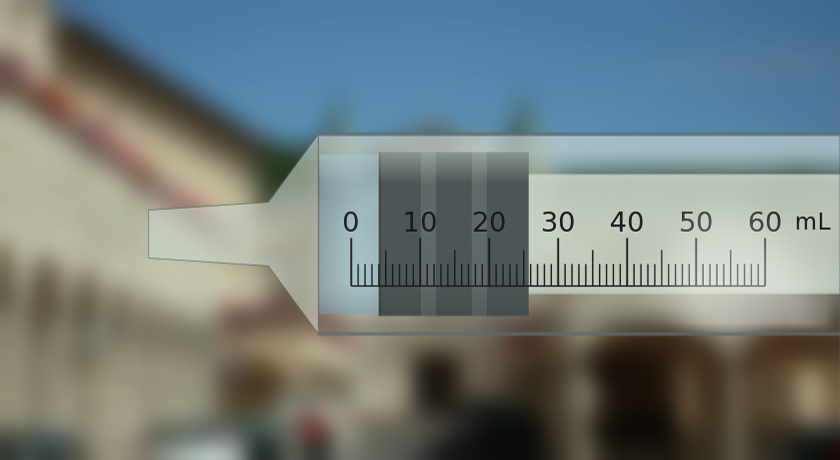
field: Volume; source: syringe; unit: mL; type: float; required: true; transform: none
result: 4 mL
